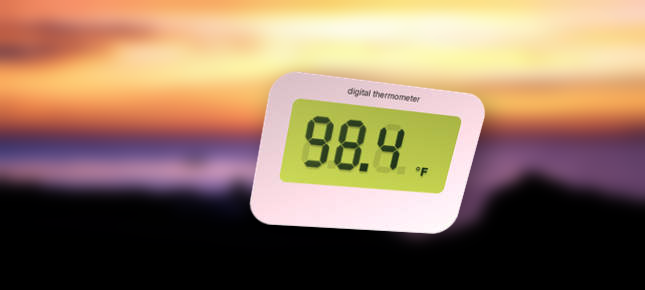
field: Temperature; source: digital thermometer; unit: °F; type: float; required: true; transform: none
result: 98.4 °F
